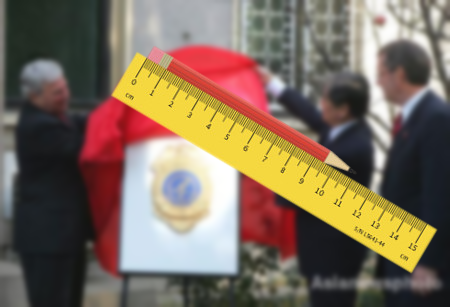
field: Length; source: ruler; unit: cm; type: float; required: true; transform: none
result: 11 cm
